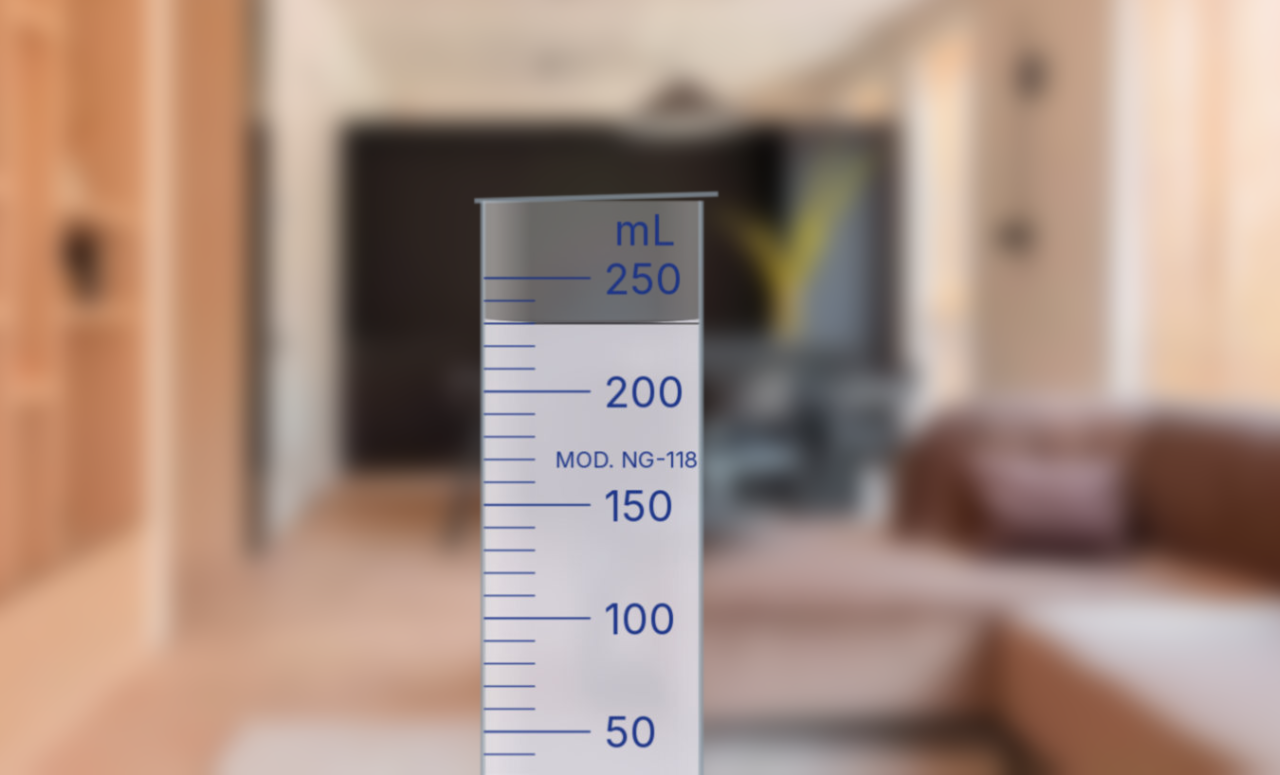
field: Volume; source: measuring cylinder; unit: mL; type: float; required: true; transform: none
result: 230 mL
